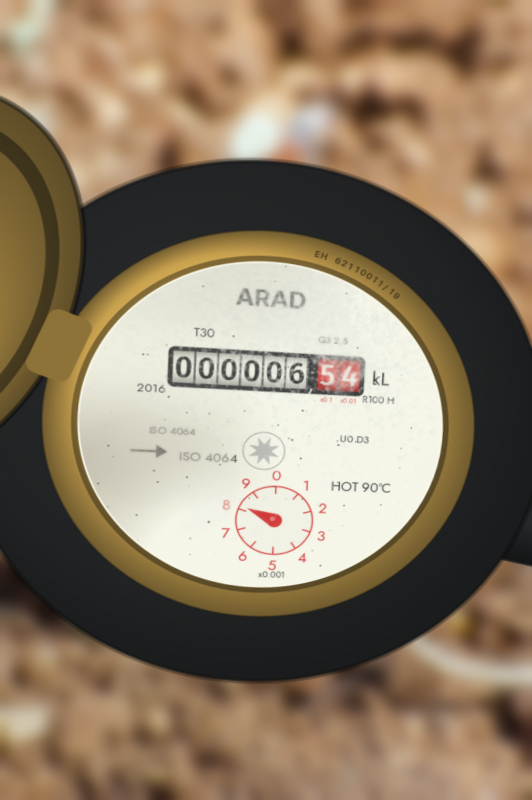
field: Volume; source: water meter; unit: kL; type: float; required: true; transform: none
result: 6.548 kL
